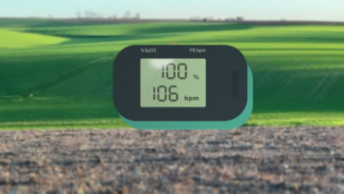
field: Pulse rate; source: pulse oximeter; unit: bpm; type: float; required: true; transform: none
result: 106 bpm
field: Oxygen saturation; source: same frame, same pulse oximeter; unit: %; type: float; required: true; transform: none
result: 100 %
